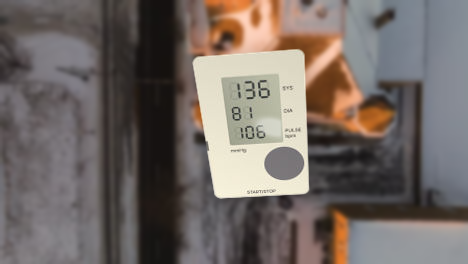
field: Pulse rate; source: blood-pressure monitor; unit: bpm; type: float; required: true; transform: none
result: 106 bpm
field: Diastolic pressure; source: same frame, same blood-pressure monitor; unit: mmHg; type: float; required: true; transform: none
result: 81 mmHg
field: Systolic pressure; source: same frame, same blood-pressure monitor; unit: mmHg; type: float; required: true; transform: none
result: 136 mmHg
